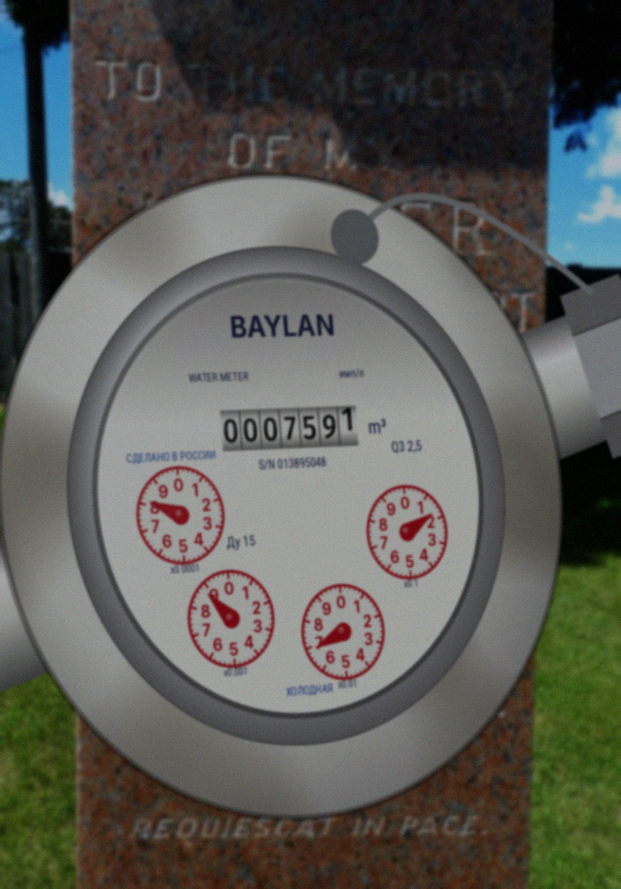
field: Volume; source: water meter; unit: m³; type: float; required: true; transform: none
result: 7591.1688 m³
